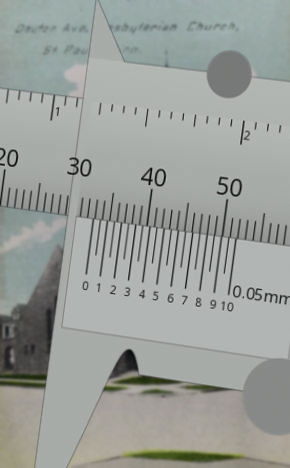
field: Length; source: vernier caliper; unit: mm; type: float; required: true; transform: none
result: 32.8 mm
